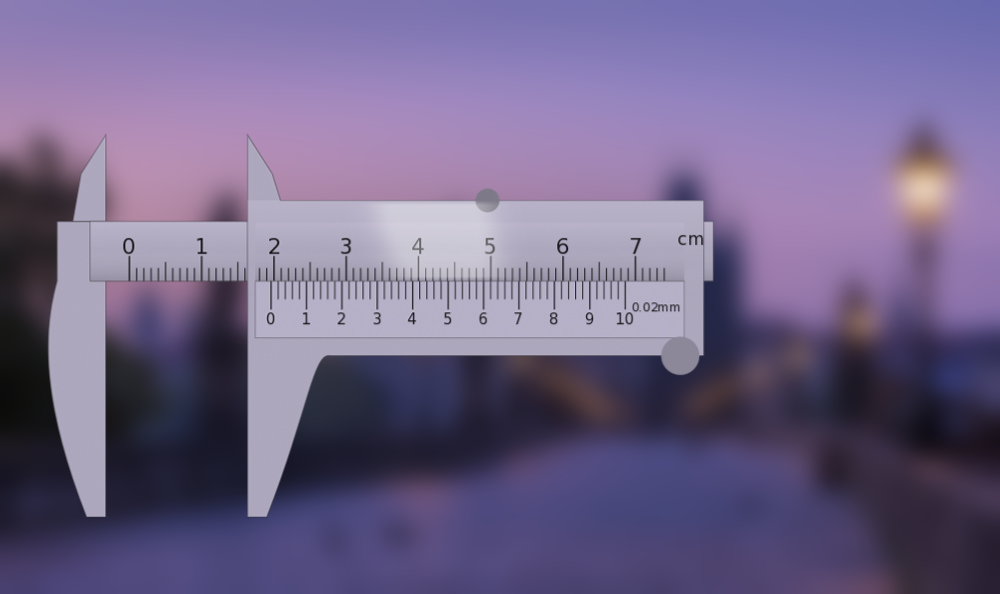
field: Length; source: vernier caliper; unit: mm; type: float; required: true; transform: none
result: 19.6 mm
